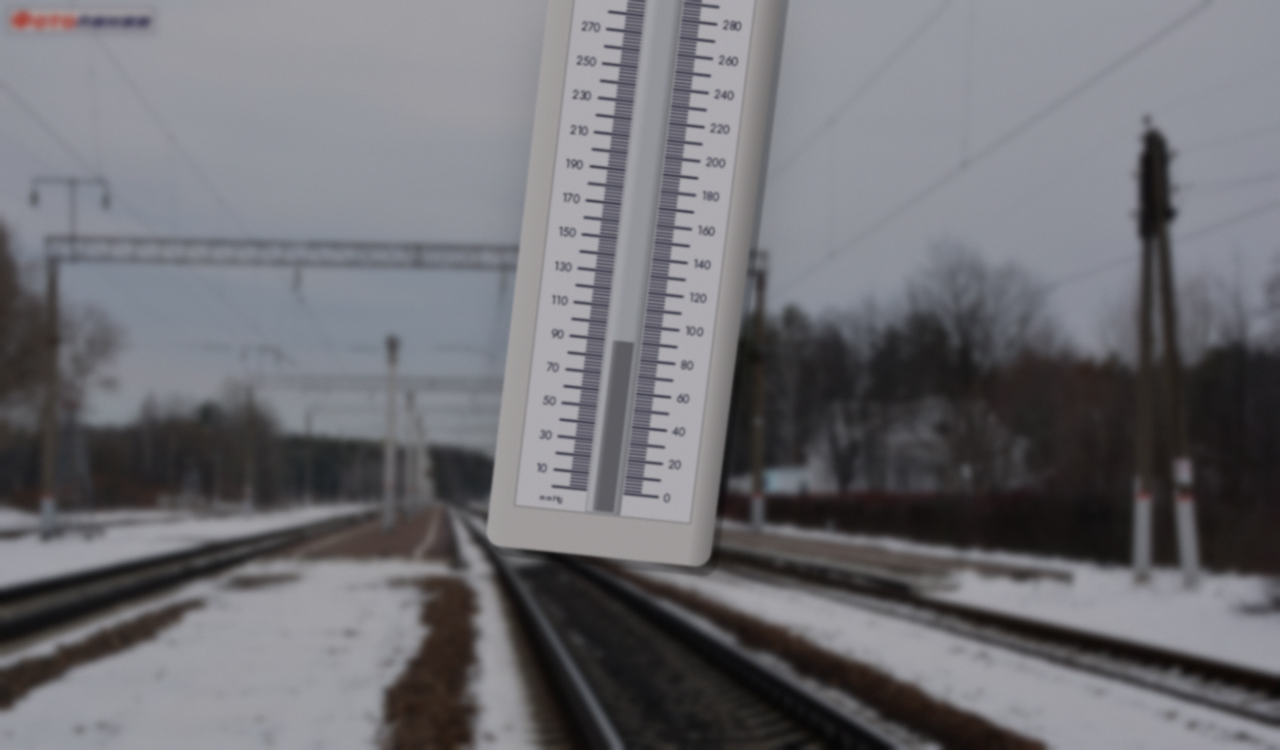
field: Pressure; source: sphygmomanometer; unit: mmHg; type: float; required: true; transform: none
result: 90 mmHg
